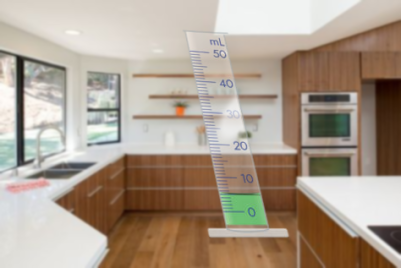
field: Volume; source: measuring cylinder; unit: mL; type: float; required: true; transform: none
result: 5 mL
